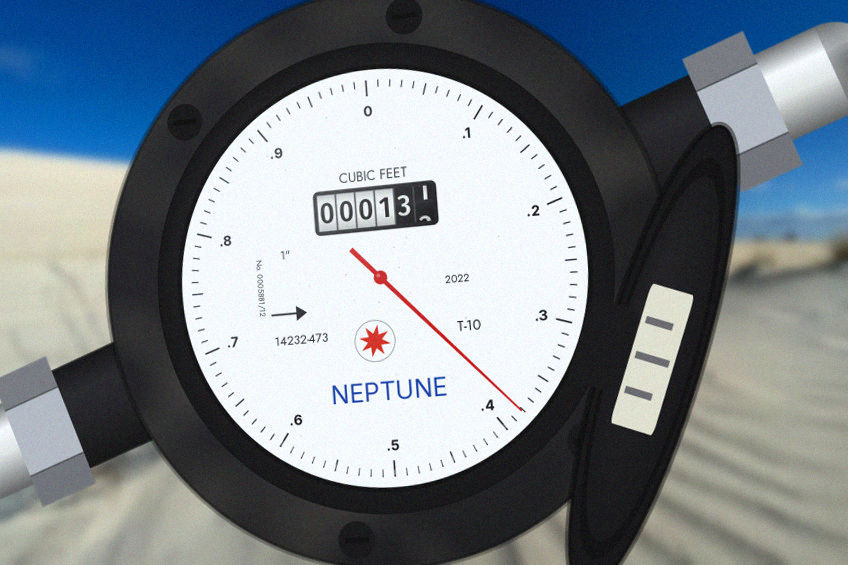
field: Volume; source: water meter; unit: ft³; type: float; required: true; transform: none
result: 131.38 ft³
